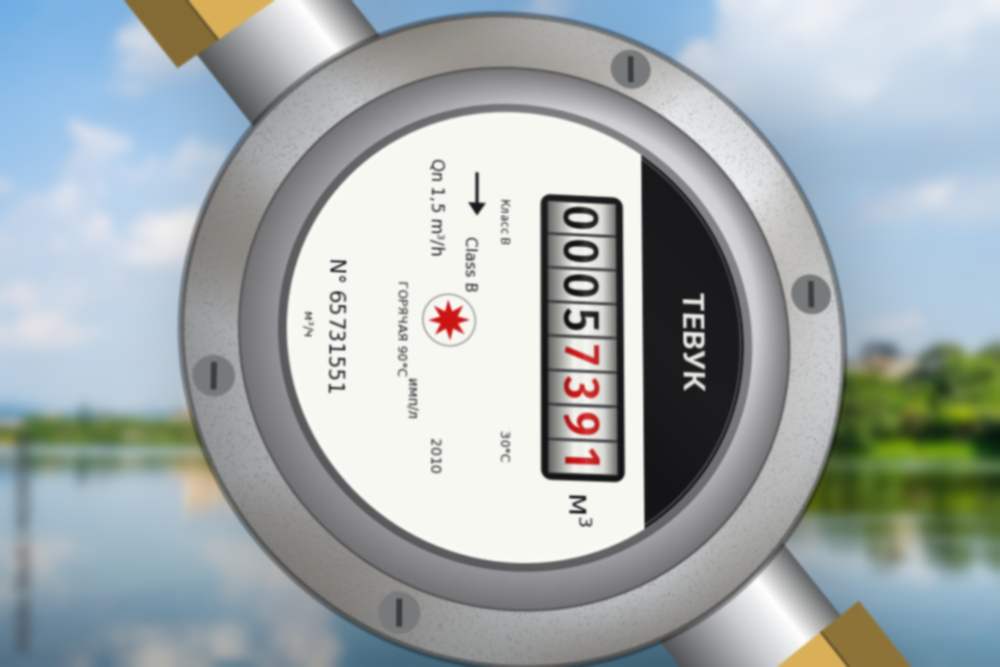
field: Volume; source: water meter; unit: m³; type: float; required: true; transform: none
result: 5.7391 m³
